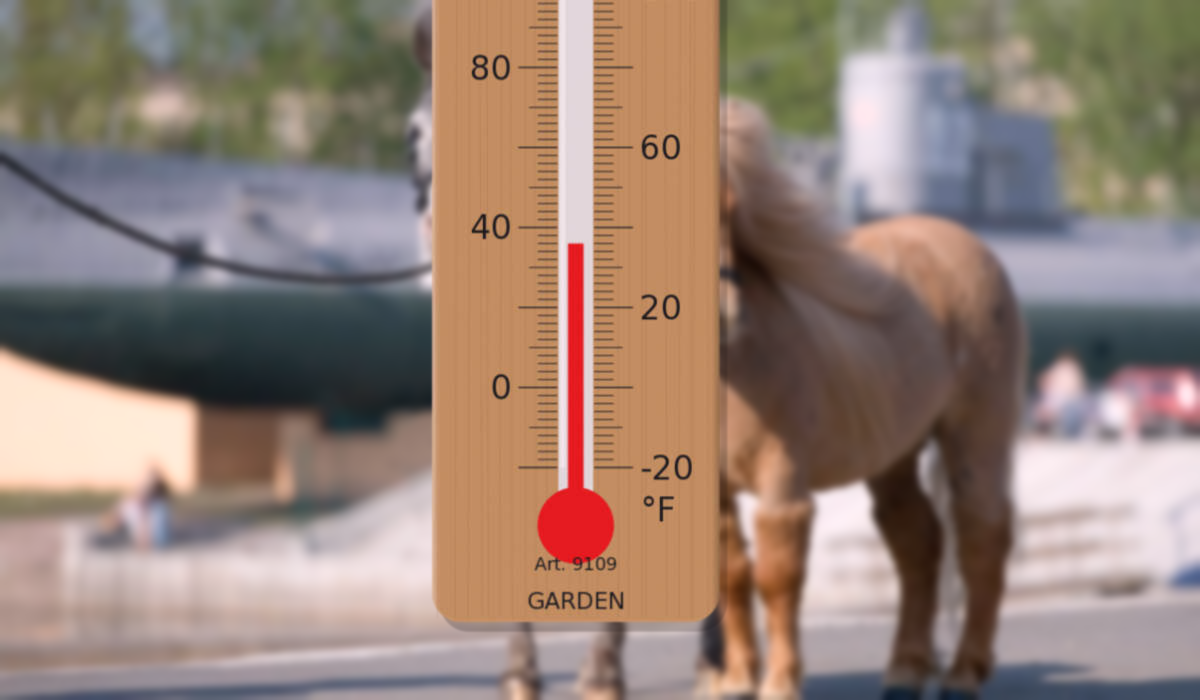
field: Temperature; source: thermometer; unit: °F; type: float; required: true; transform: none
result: 36 °F
